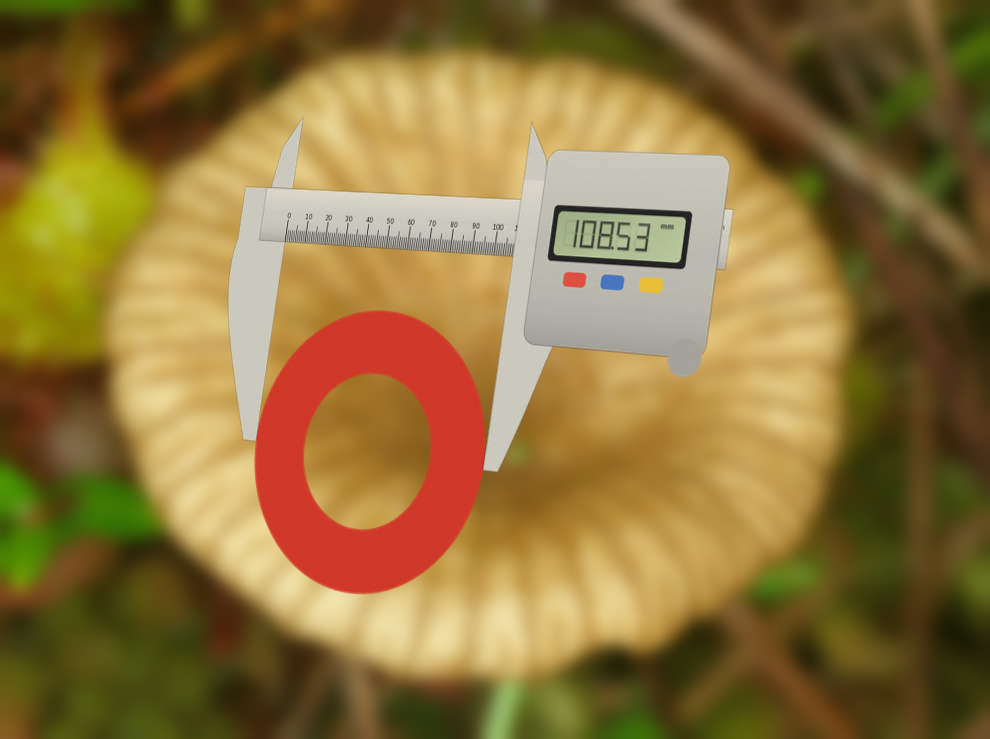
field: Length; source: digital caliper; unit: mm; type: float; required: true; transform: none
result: 108.53 mm
